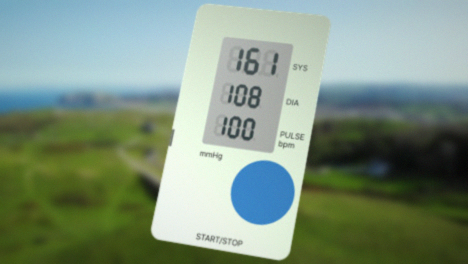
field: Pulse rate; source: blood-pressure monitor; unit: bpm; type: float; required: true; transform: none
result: 100 bpm
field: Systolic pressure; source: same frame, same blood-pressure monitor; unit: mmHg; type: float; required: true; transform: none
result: 161 mmHg
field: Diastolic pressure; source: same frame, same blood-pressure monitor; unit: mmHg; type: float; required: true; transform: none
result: 108 mmHg
